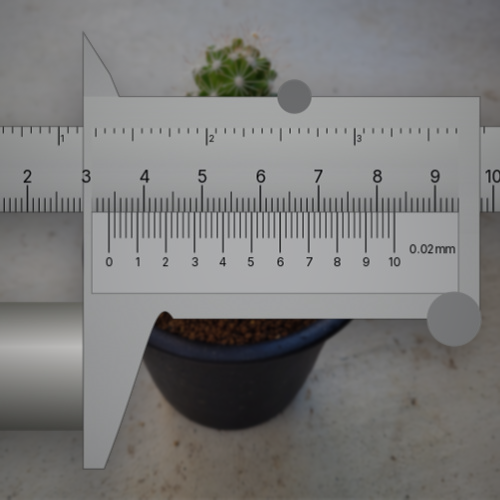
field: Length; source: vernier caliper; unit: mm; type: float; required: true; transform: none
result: 34.0 mm
